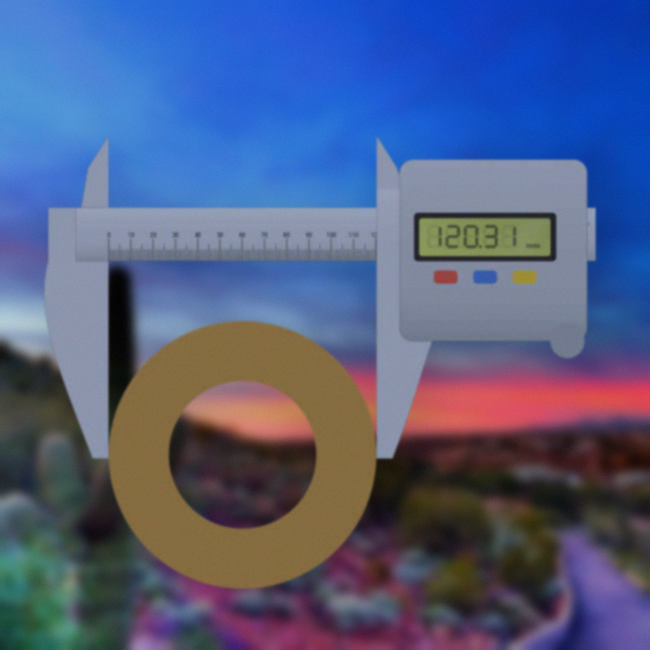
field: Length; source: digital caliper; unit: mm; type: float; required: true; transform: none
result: 120.31 mm
